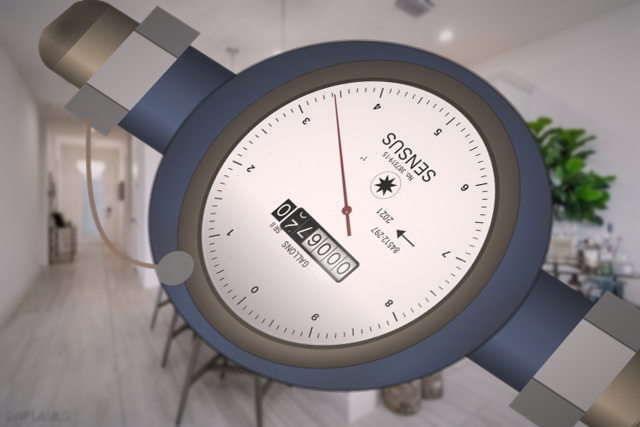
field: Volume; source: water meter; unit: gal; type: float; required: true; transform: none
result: 6723.4 gal
